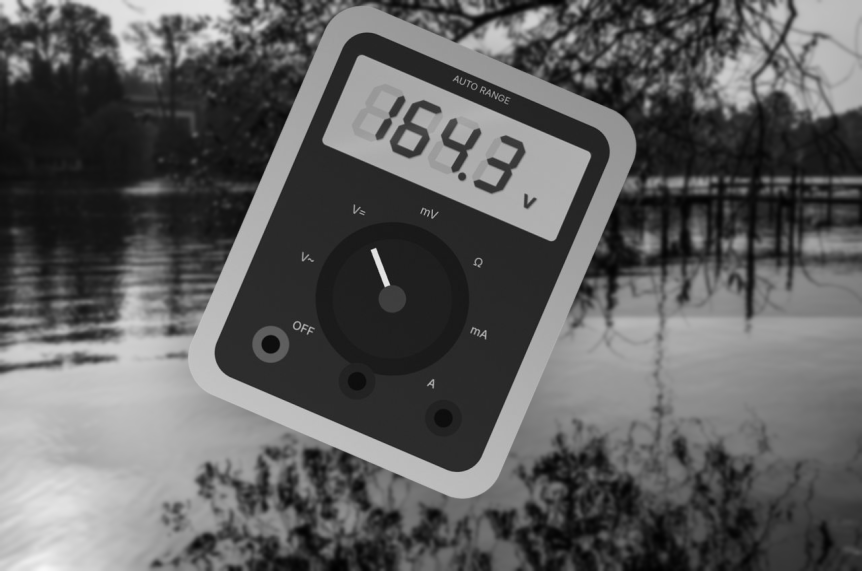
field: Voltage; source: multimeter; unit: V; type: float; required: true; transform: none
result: 164.3 V
